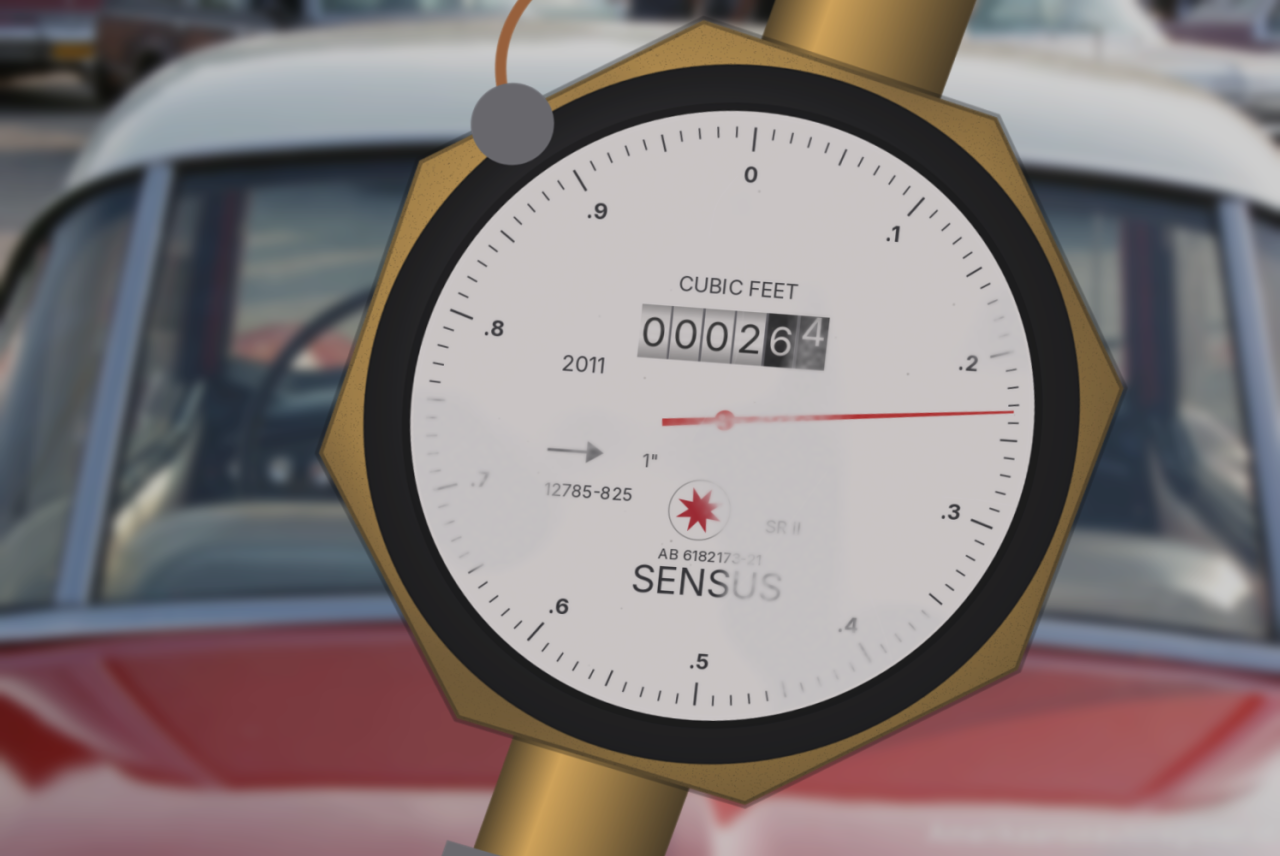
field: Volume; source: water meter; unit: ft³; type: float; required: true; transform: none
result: 264.23 ft³
